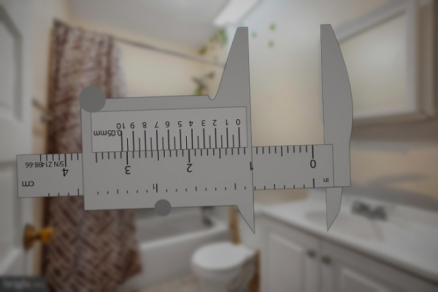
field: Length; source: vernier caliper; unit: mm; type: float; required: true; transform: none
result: 11.8 mm
